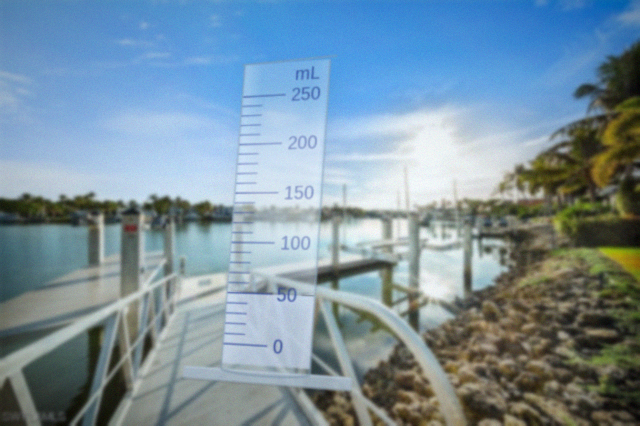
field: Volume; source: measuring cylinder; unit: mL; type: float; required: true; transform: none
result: 50 mL
